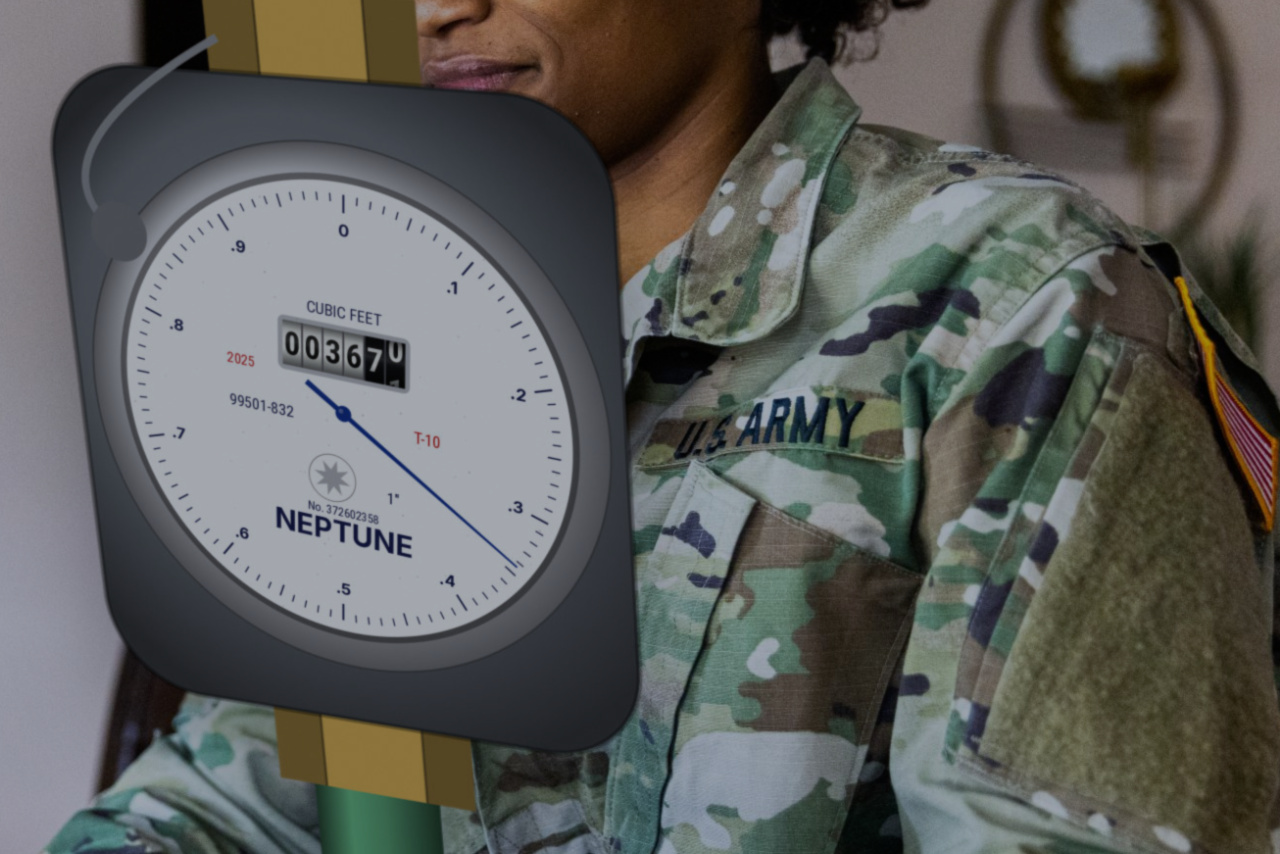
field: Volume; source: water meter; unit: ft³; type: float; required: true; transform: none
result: 3670.34 ft³
